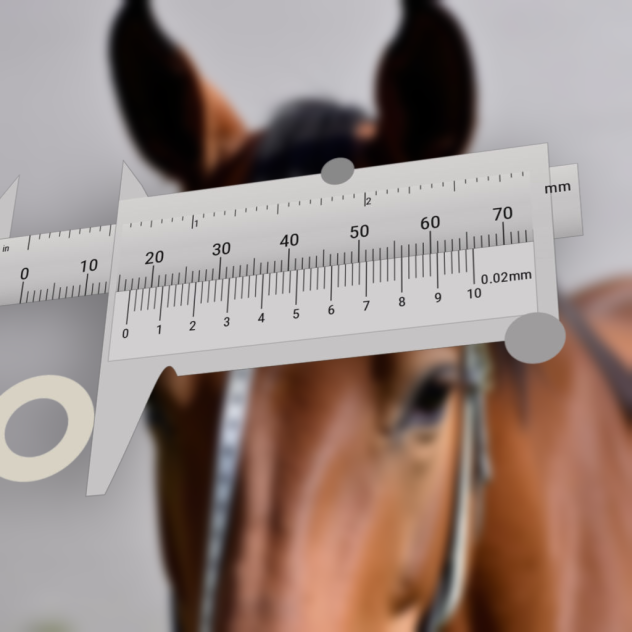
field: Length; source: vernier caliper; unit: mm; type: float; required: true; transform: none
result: 16.8 mm
